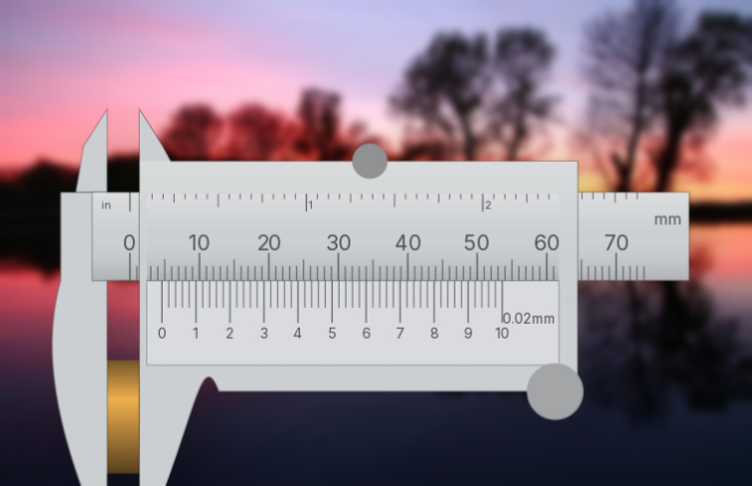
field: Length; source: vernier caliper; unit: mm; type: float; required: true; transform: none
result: 4.6 mm
